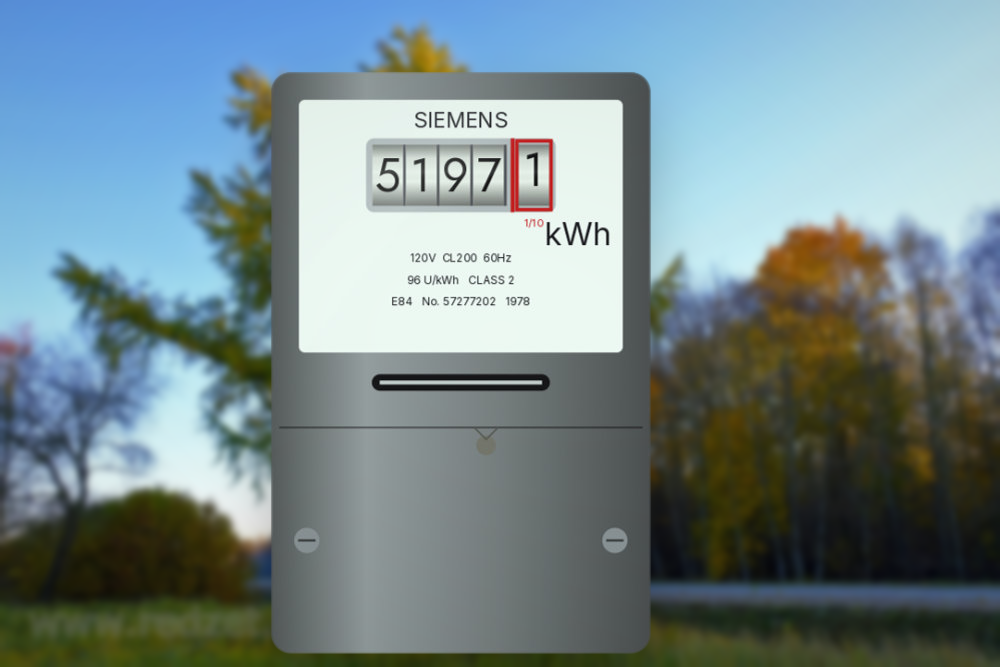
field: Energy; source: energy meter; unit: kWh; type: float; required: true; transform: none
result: 5197.1 kWh
